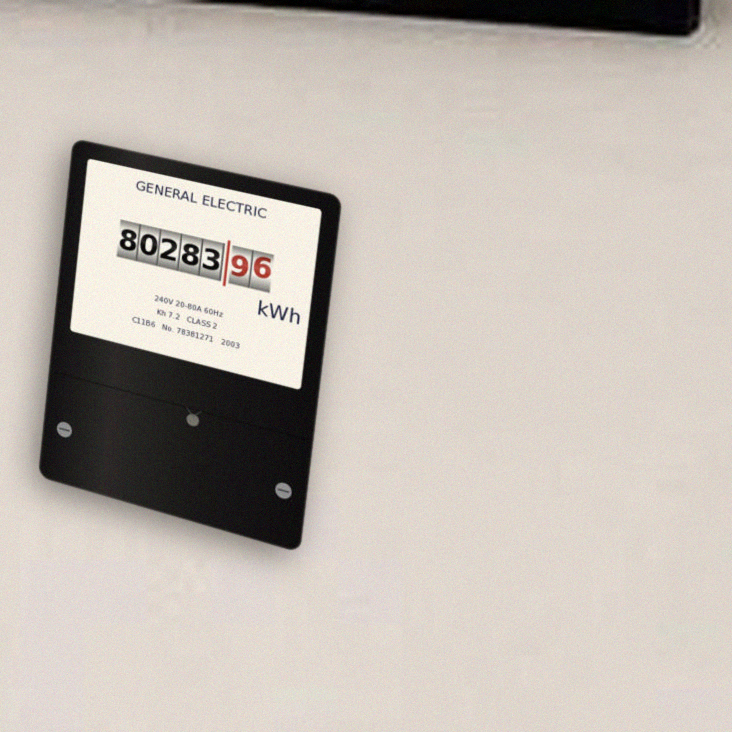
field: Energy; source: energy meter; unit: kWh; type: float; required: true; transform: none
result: 80283.96 kWh
